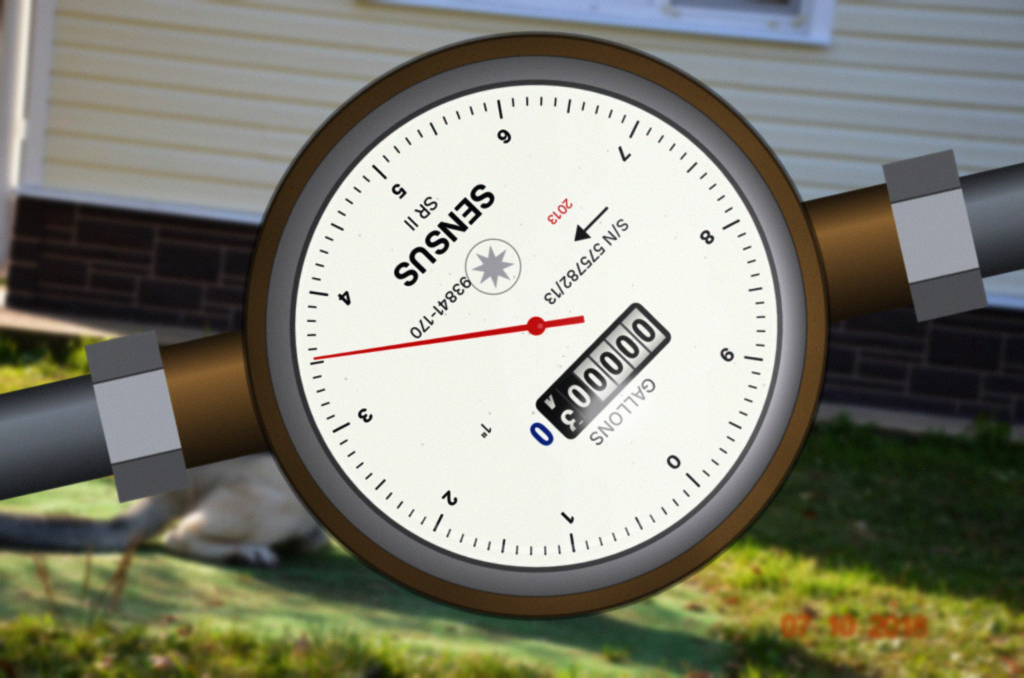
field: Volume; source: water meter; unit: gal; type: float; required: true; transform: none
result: 33.5 gal
